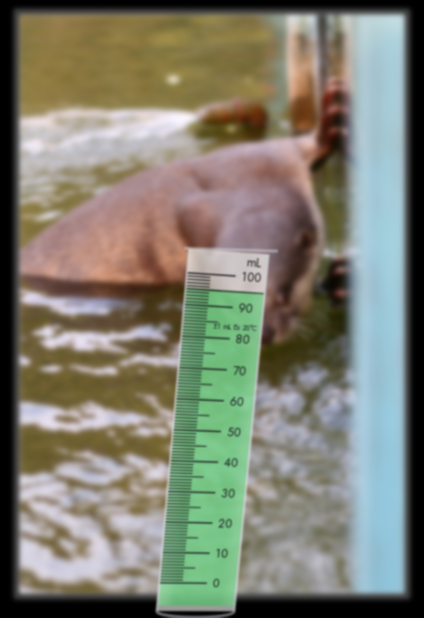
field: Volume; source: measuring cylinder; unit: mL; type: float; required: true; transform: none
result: 95 mL
